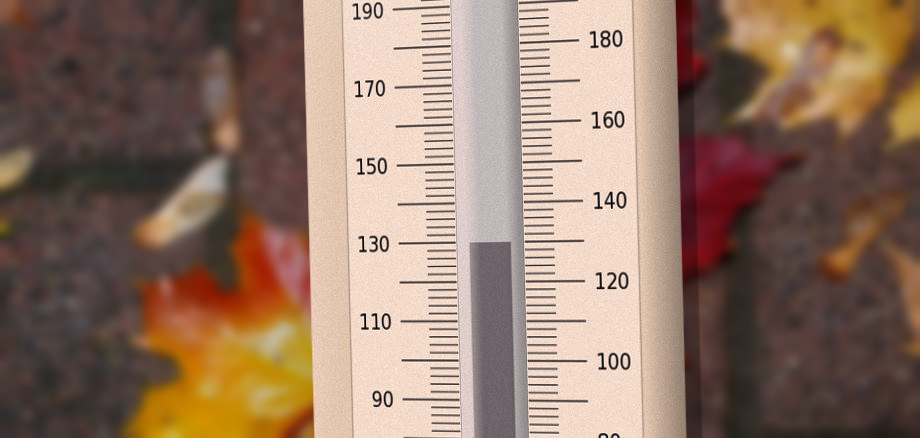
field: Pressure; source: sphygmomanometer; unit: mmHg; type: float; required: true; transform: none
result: 130 mmHg
